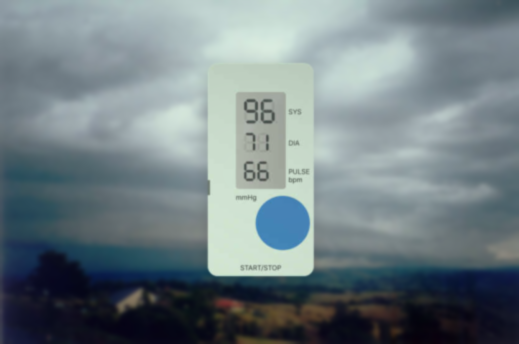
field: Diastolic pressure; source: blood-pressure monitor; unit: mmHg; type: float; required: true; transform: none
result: 71 mmHg
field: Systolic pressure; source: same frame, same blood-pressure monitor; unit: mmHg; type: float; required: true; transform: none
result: 96 mmHg
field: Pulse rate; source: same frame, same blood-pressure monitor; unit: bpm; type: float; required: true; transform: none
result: 66 bpm
